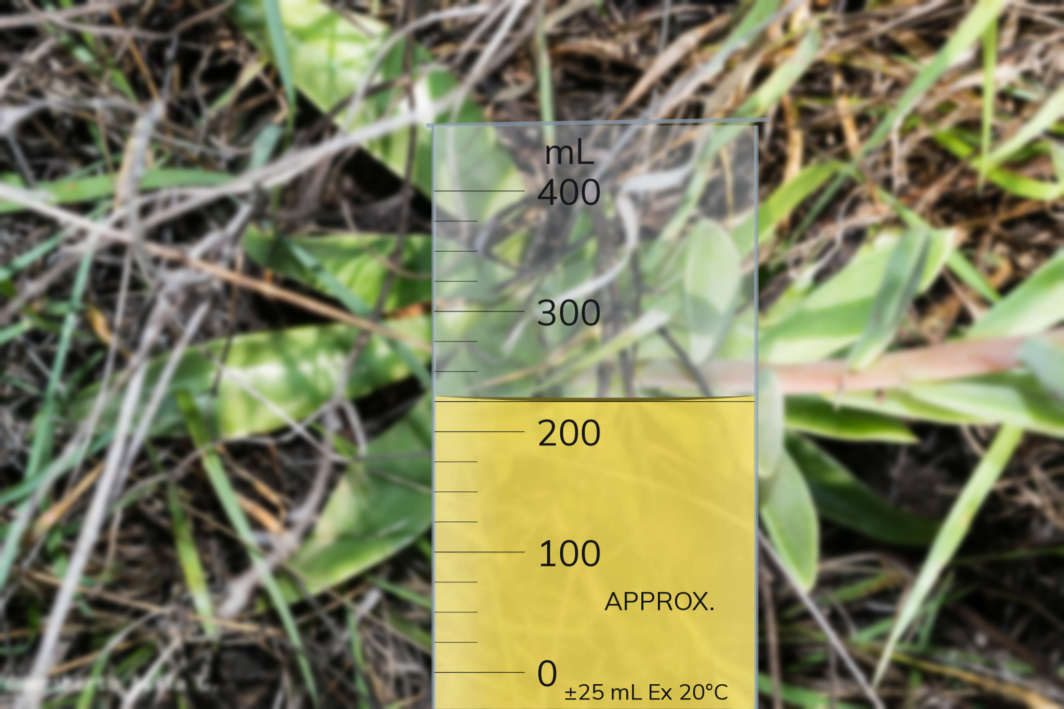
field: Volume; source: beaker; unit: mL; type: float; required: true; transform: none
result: 225 mL
